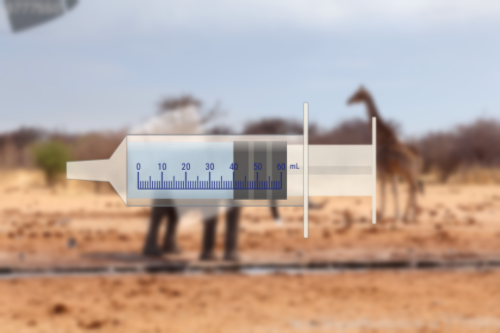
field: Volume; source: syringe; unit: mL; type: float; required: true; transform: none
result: 40 mL
